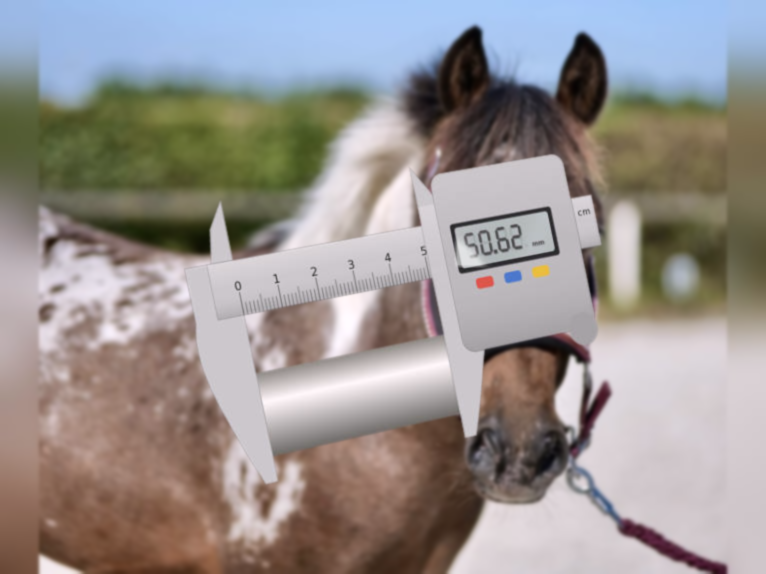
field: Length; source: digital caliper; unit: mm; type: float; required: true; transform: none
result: 50.62 mm
